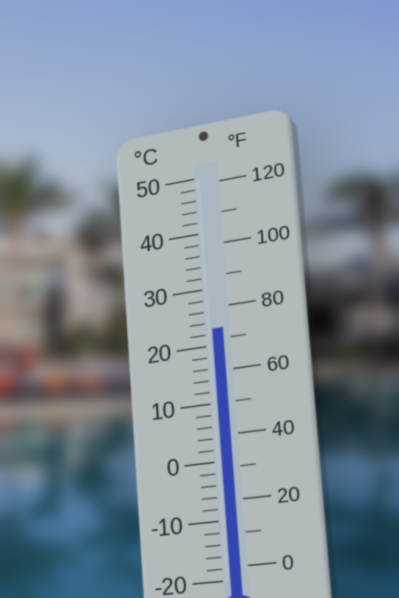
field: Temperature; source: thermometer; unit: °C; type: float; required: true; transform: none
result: 23 °C
